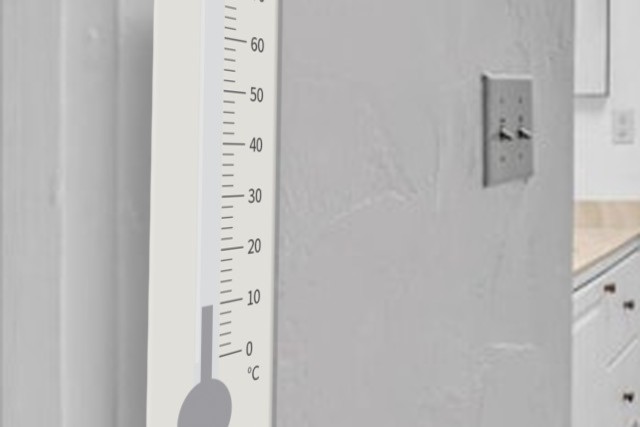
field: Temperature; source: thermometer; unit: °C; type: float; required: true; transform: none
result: 10 °C
